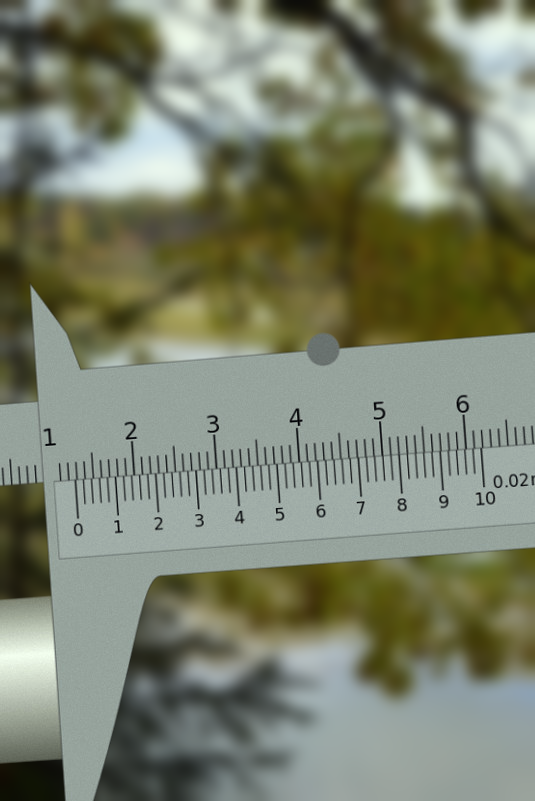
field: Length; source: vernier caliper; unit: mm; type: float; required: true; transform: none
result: 12.8 mm
